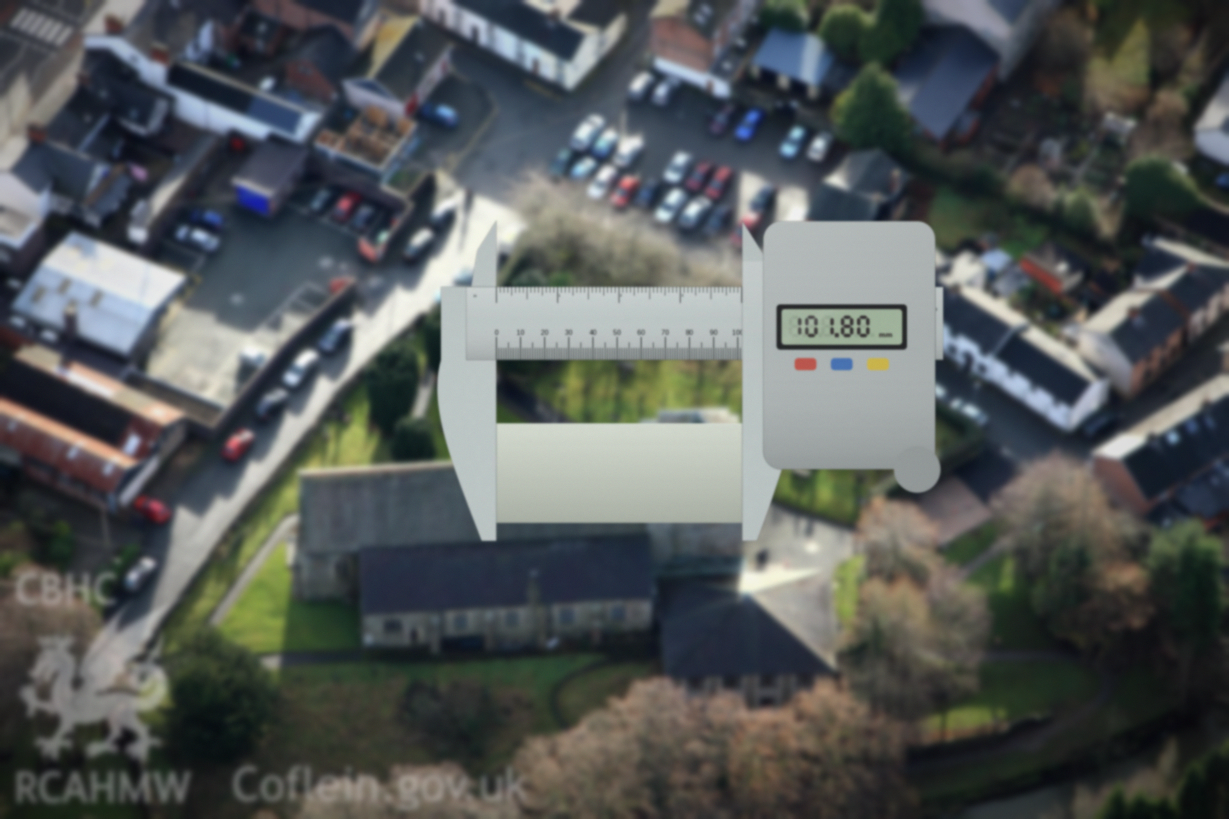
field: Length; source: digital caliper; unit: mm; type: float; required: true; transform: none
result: 101.80 mm
